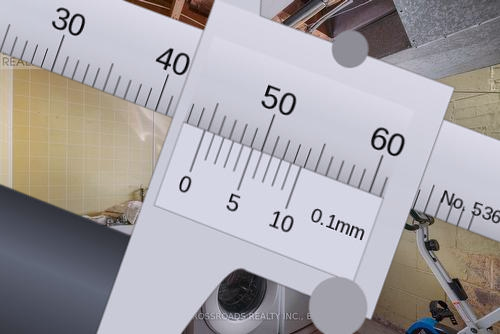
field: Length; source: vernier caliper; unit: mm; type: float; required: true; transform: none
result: 44.7 mm
